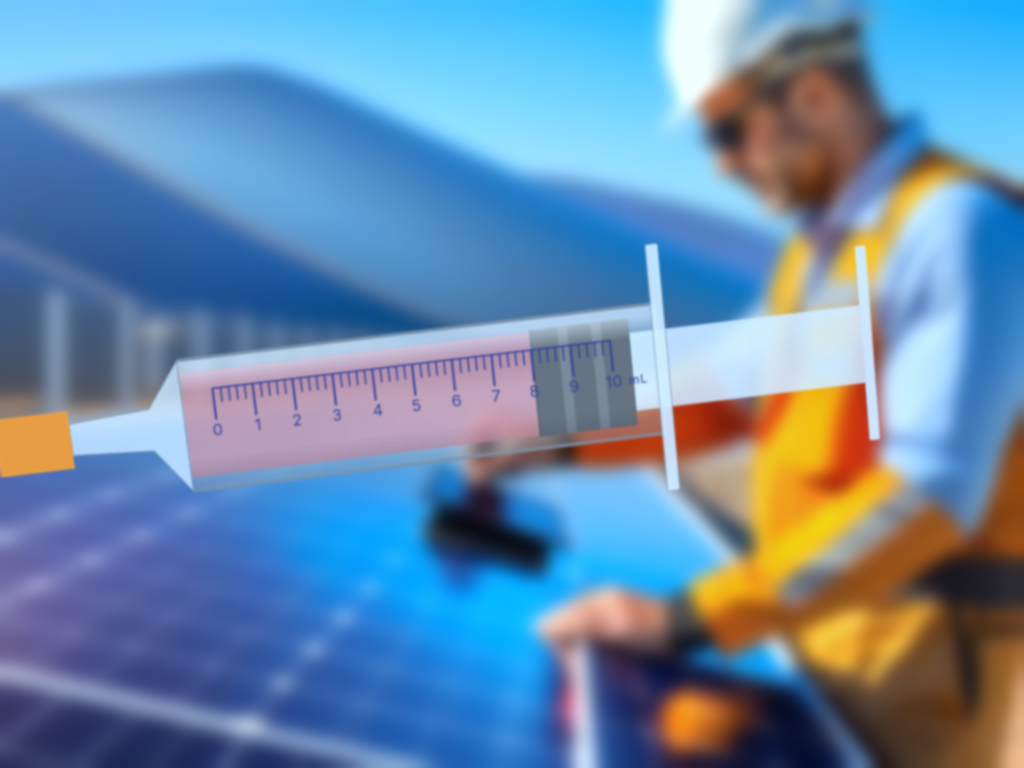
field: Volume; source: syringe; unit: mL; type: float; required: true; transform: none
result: 8 mL
